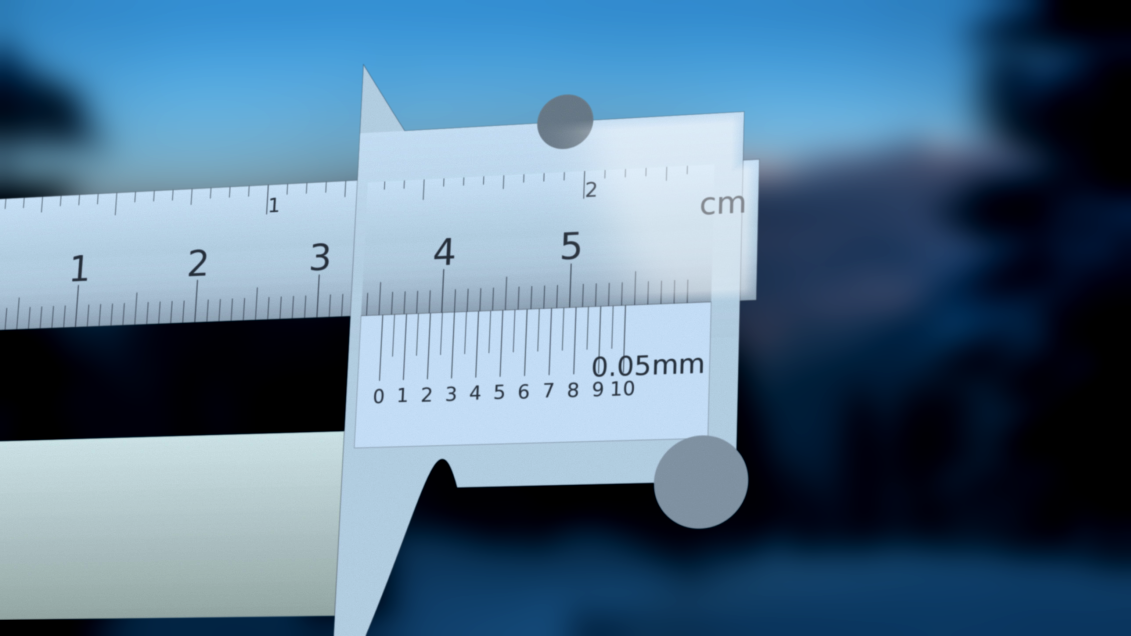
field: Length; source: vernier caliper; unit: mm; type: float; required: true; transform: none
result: 35.3 mm
